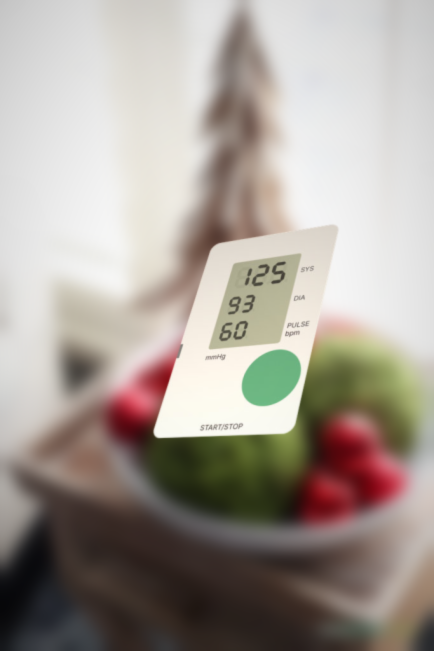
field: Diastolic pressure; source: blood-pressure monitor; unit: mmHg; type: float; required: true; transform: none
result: 93 mmHg
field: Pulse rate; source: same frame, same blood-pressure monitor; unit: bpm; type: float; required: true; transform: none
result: 60 bpm
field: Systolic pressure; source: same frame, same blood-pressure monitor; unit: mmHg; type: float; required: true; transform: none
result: 125 mmHg
